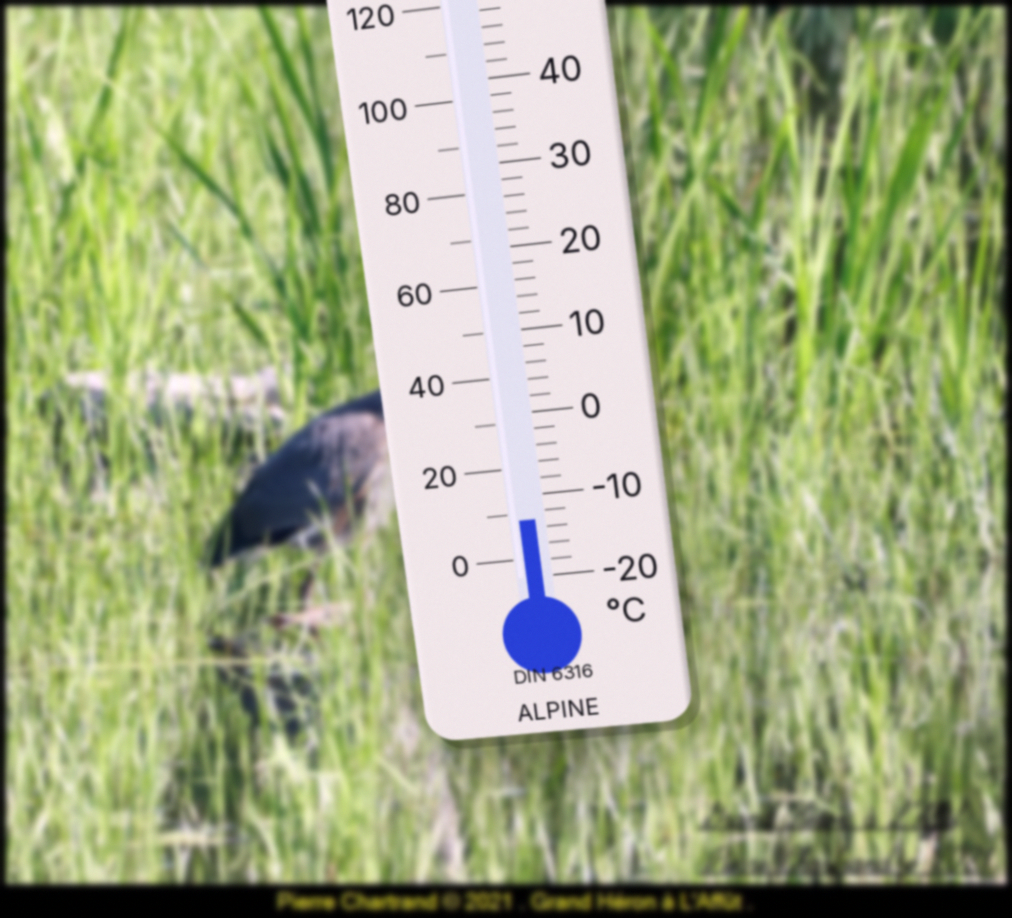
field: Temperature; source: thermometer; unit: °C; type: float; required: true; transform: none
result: -13 °C
